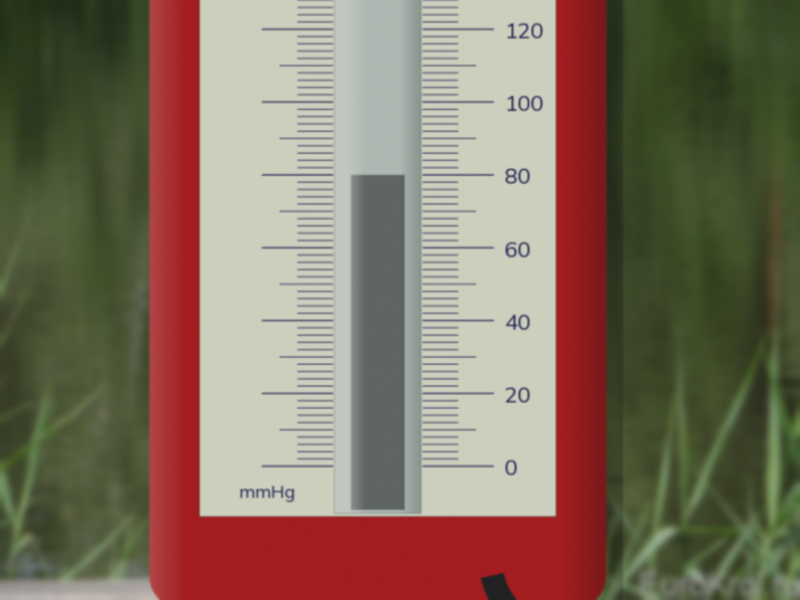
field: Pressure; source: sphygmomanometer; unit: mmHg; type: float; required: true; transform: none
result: 80 mmHg
